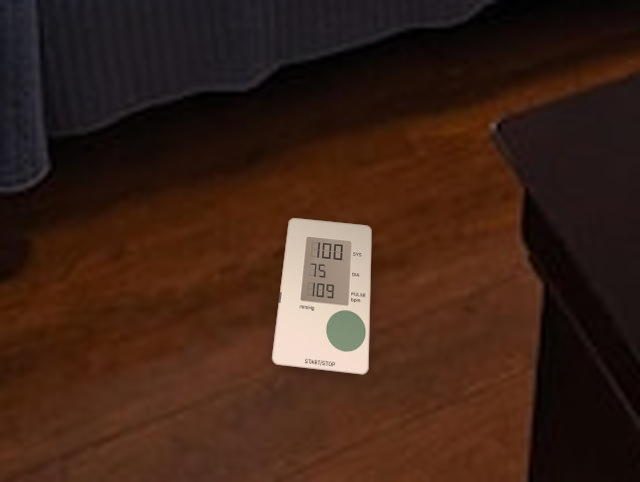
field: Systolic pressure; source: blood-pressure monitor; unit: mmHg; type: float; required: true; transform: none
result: 100 mmHg
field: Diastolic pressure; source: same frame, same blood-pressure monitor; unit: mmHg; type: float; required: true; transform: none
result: 75 mmHg
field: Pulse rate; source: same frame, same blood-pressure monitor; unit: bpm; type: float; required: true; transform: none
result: 109 bpm
